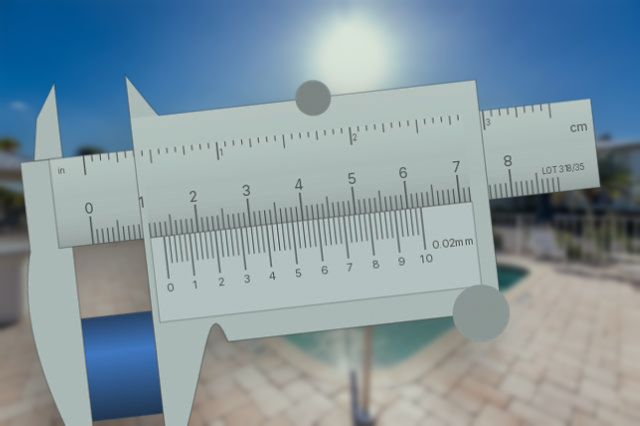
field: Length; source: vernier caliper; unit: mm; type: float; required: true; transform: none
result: 13.5 mm
